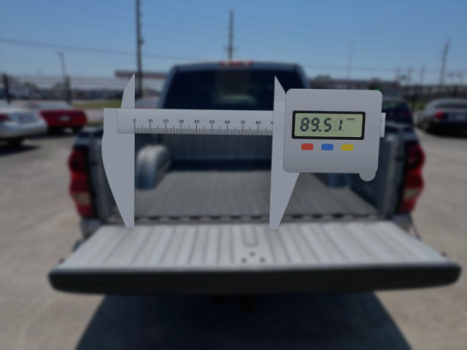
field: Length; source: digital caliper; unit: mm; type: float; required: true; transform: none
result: 89.51 mm
